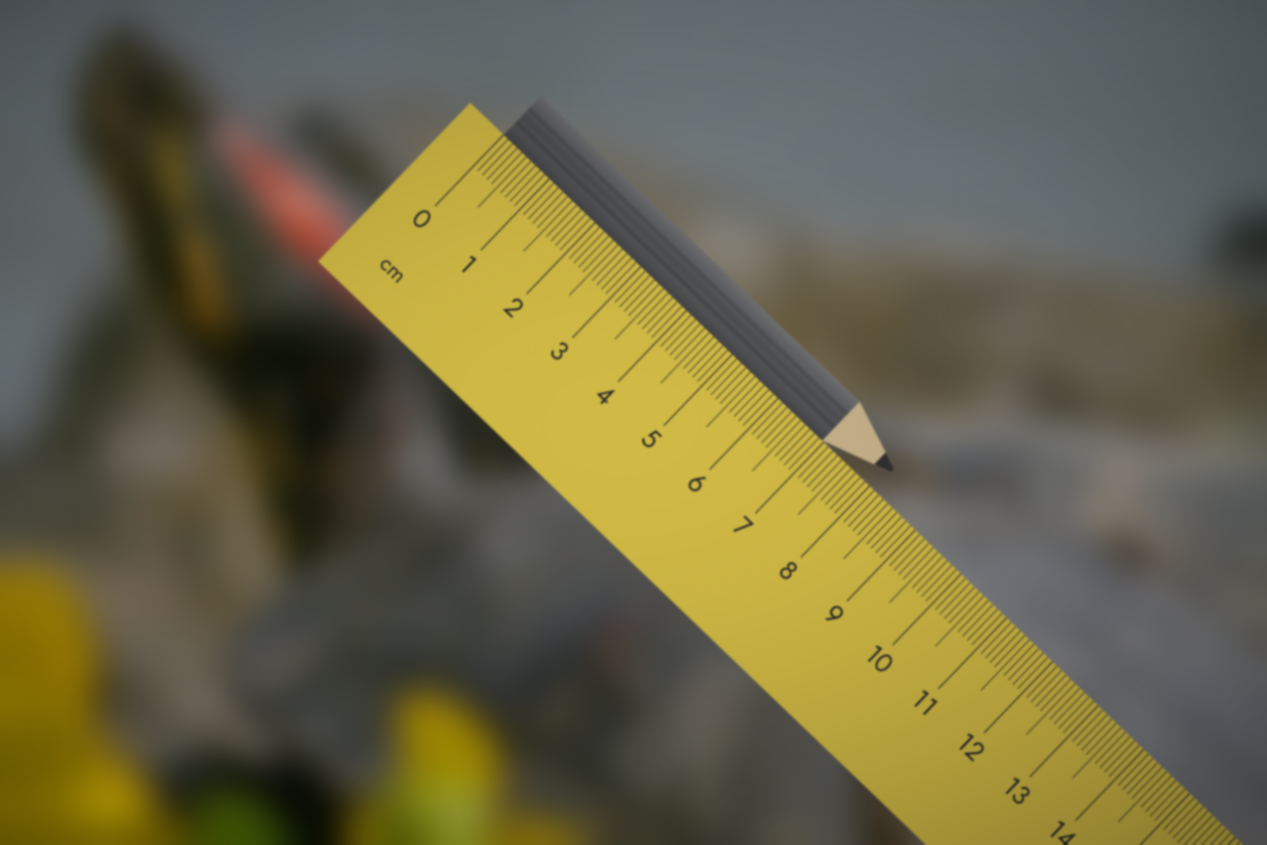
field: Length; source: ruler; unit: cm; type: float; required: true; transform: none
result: 8.1 cm
